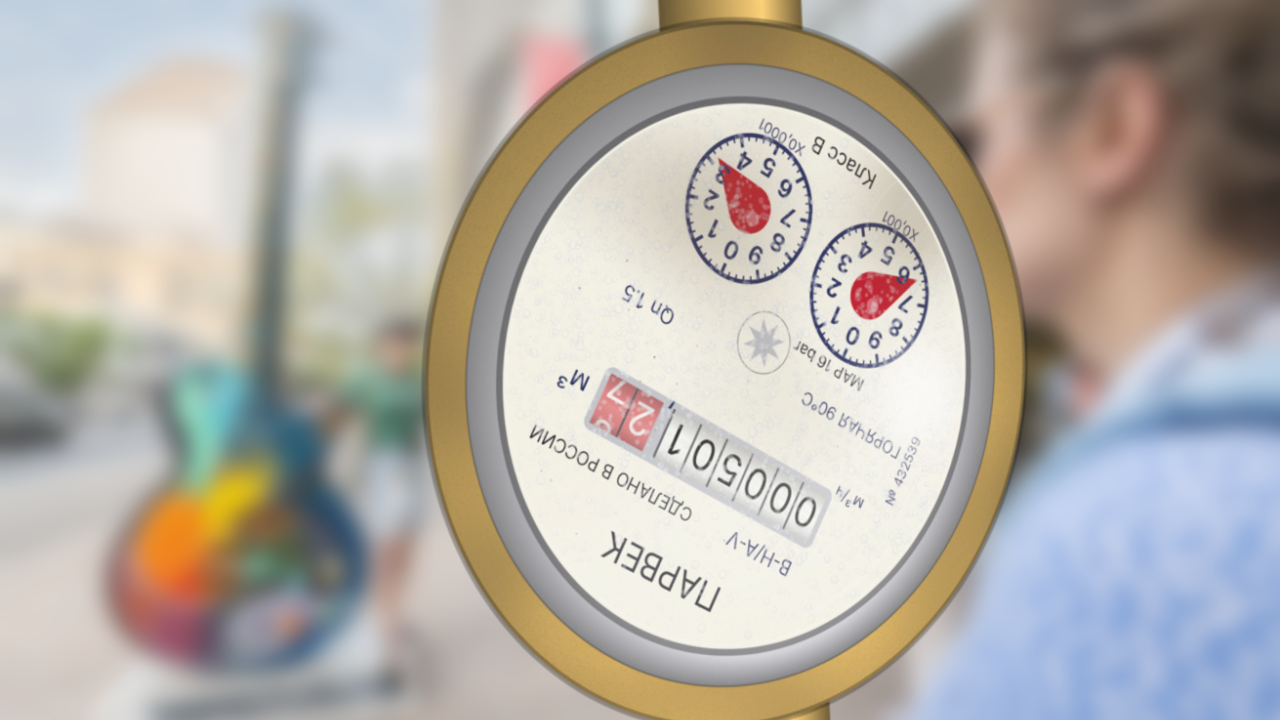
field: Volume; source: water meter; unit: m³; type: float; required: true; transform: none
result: 501.2663 m³
